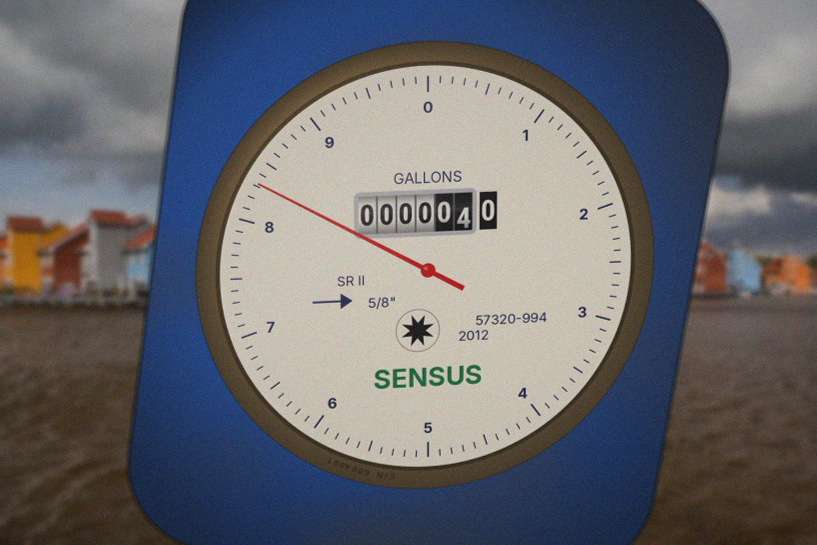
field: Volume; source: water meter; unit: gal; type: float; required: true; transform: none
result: 38.3 gal
